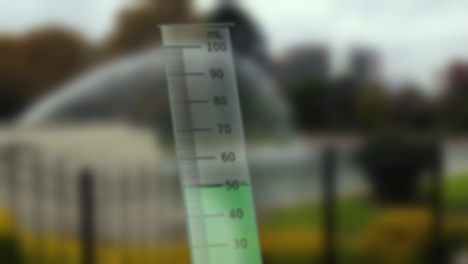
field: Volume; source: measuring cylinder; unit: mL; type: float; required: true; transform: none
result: 50 mL
